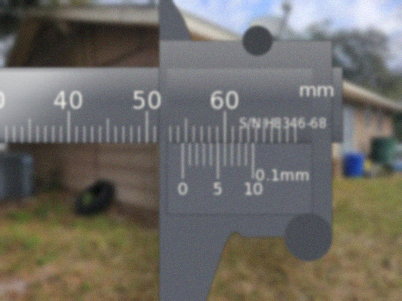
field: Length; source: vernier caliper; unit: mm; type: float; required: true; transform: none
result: 54.6 mm
